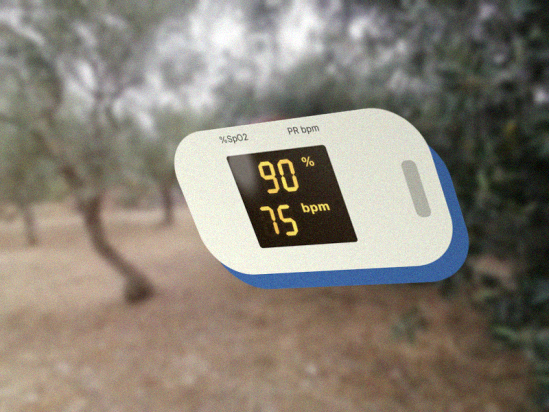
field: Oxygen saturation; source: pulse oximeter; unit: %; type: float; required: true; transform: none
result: 90 %
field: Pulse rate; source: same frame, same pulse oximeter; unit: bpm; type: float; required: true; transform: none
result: 75 bpm
